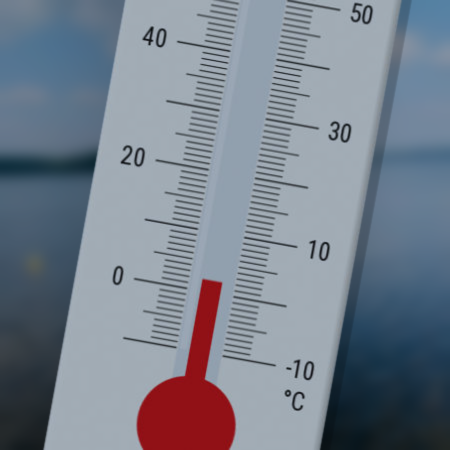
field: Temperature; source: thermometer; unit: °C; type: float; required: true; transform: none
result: 2 °C
